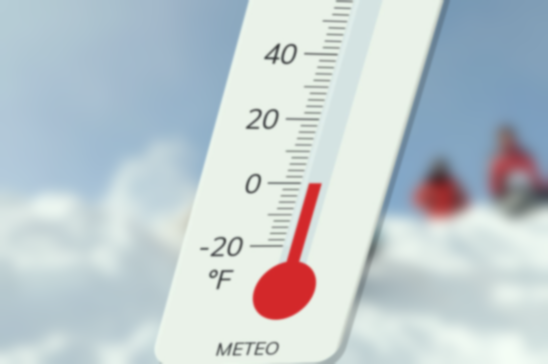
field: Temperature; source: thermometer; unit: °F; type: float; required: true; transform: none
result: 0 °F
